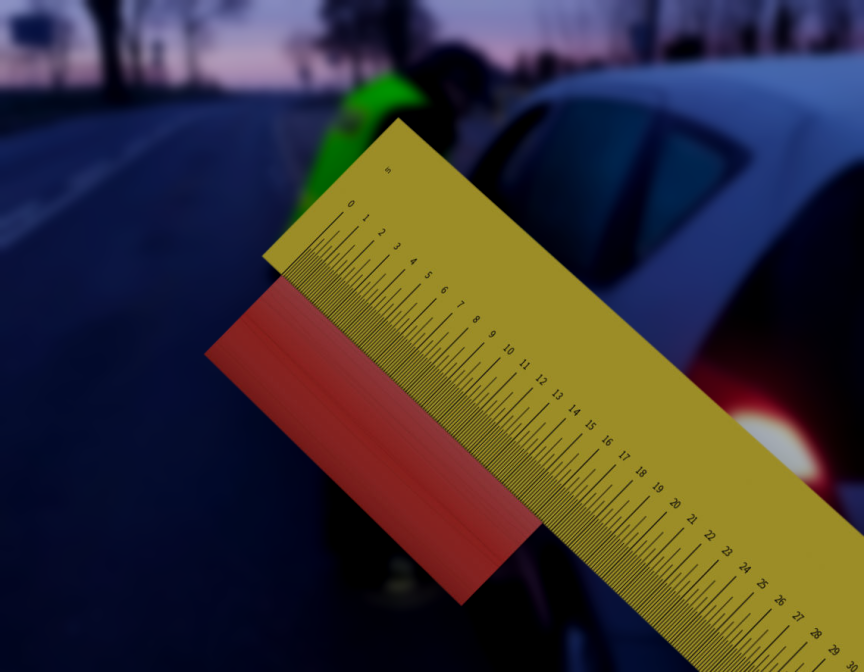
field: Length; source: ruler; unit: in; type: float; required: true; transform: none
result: 16.5 in
